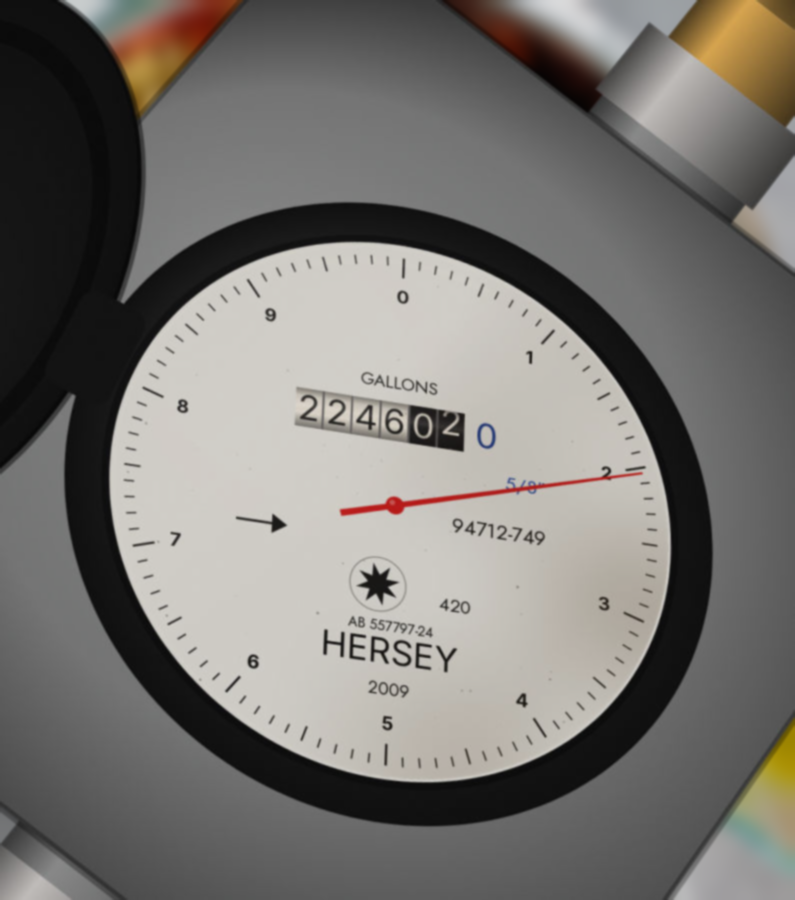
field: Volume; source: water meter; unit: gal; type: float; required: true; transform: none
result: 2246022.0 gal
